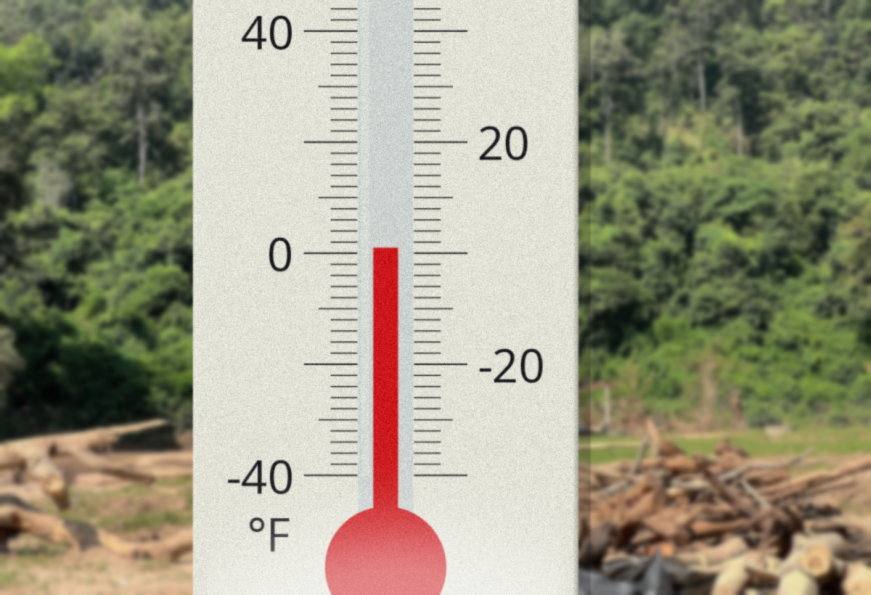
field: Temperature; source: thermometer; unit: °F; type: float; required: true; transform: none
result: 1 °F
